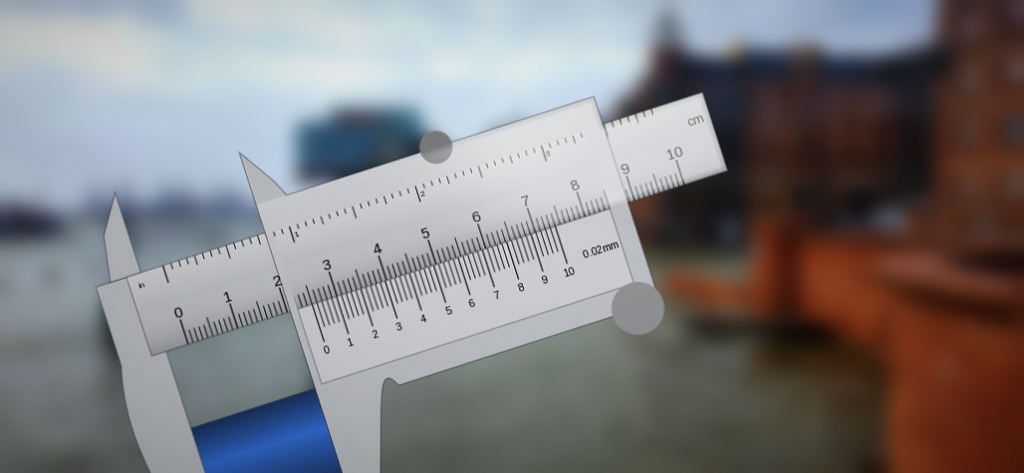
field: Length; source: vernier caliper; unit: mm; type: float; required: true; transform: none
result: 25.0 mm
